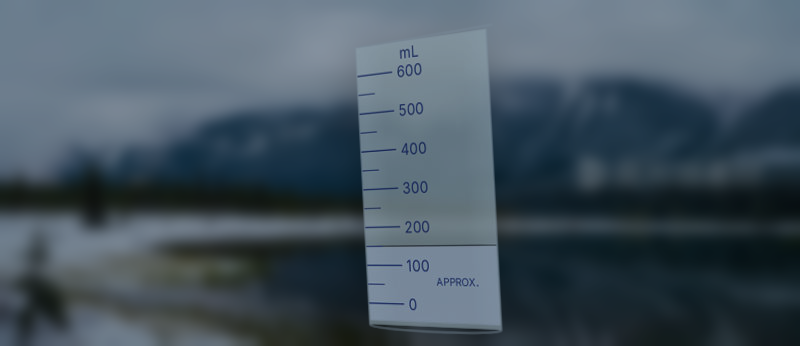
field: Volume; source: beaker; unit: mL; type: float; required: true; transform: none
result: 150 mL
